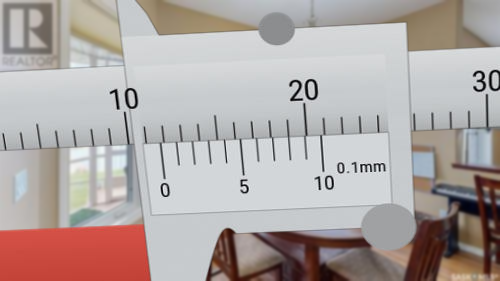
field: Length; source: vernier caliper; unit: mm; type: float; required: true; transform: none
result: 11.8 mm
